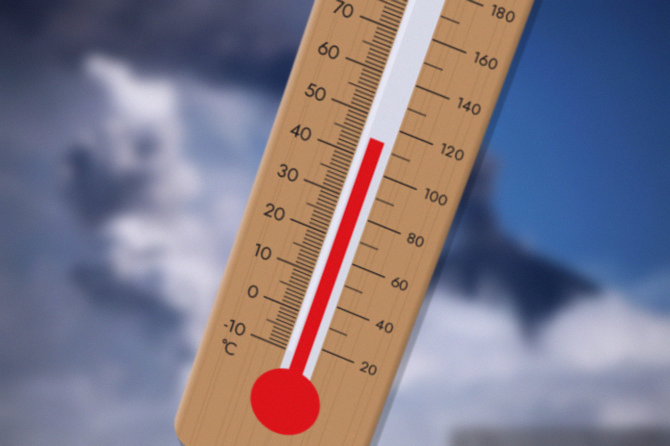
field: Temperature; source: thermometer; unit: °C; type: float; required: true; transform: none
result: 45 °C
